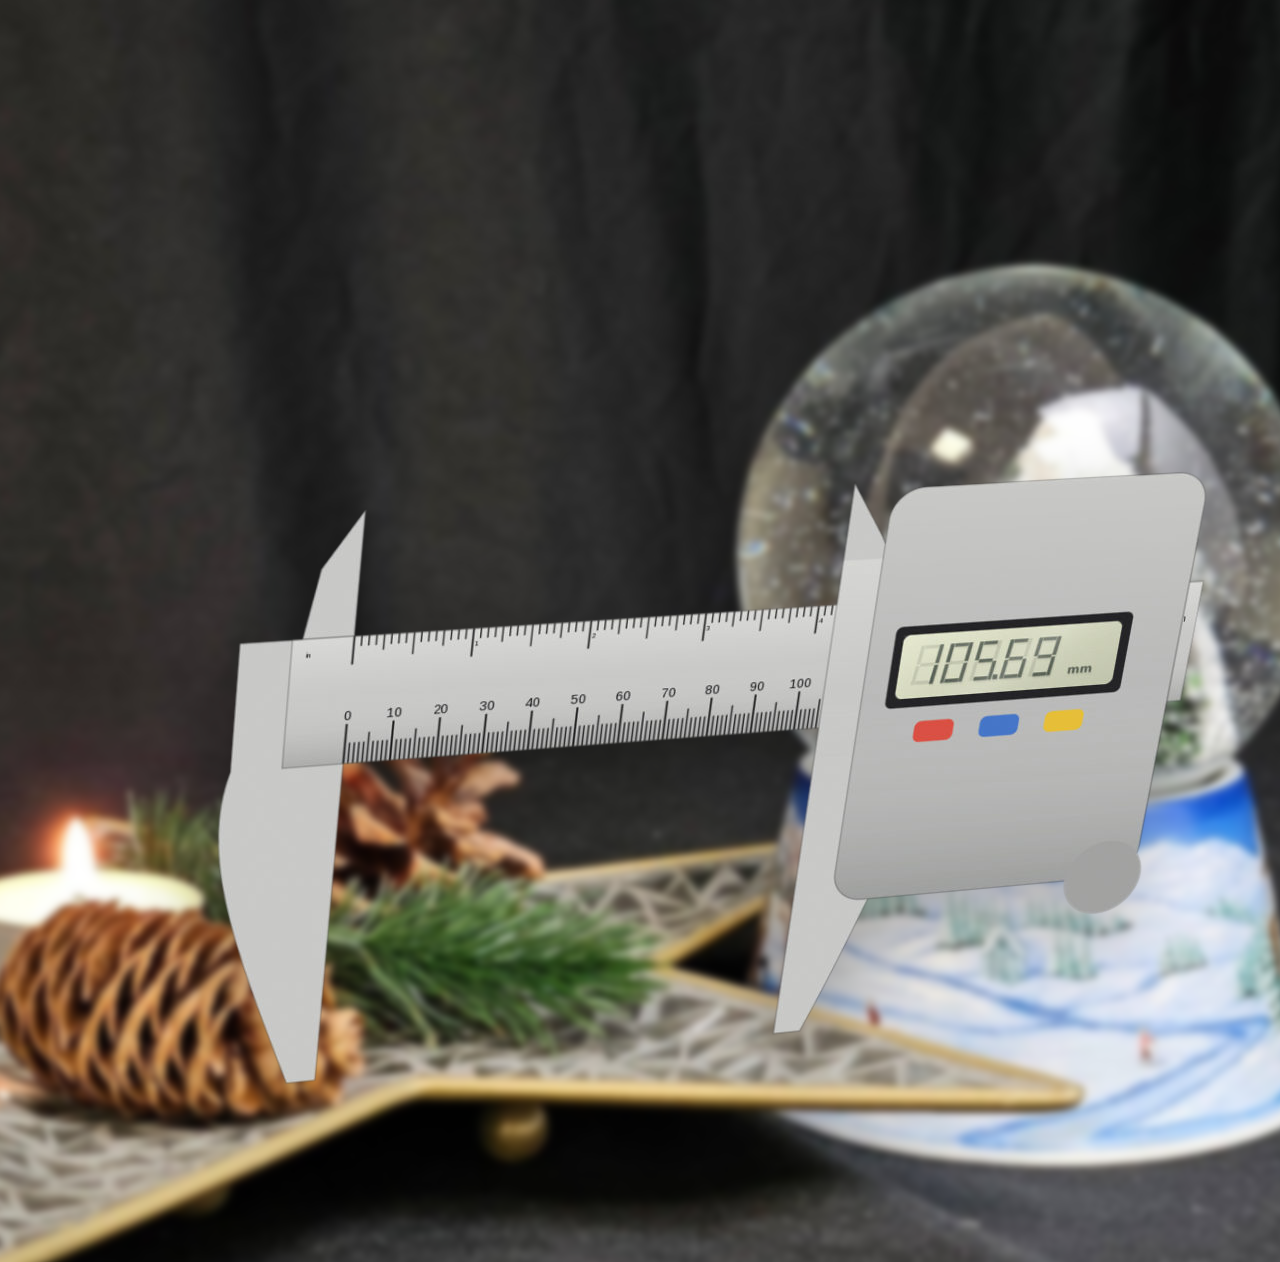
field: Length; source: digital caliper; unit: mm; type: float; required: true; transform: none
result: 105.69 mm
